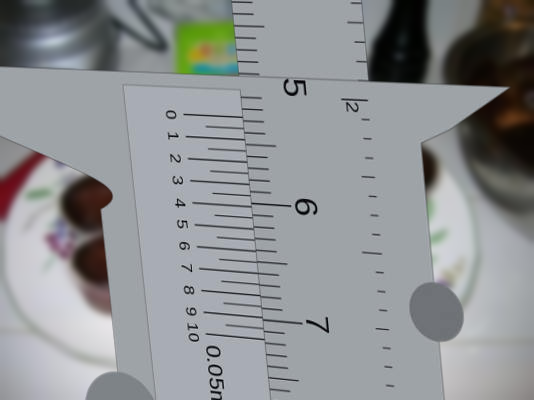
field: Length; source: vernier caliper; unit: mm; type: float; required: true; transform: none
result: 52.7 mm
